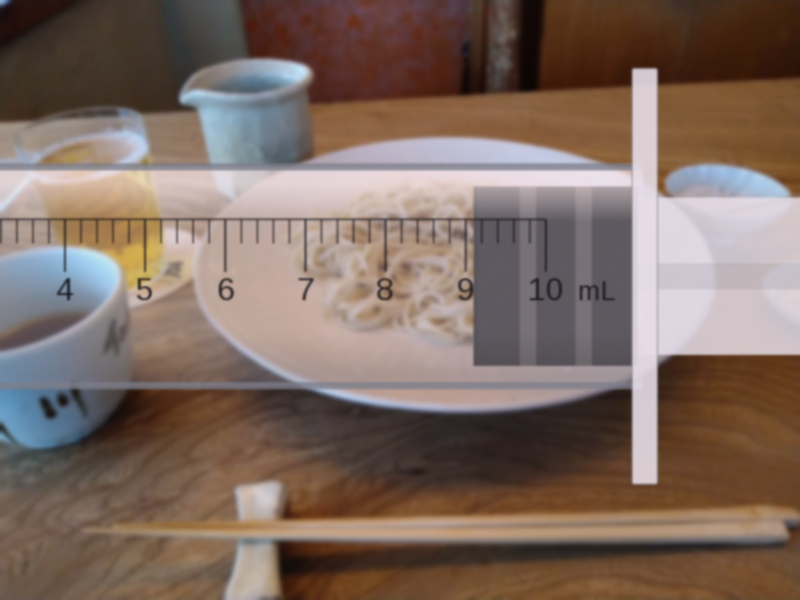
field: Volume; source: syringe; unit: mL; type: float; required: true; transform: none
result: 9.1 mL
